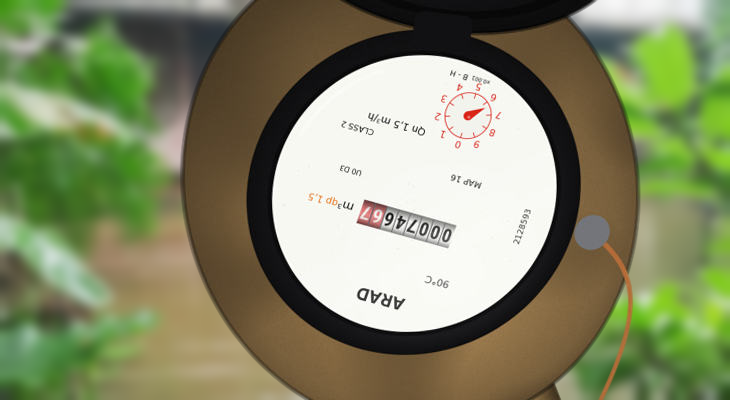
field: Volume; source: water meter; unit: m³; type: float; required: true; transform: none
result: 746.676 m³
